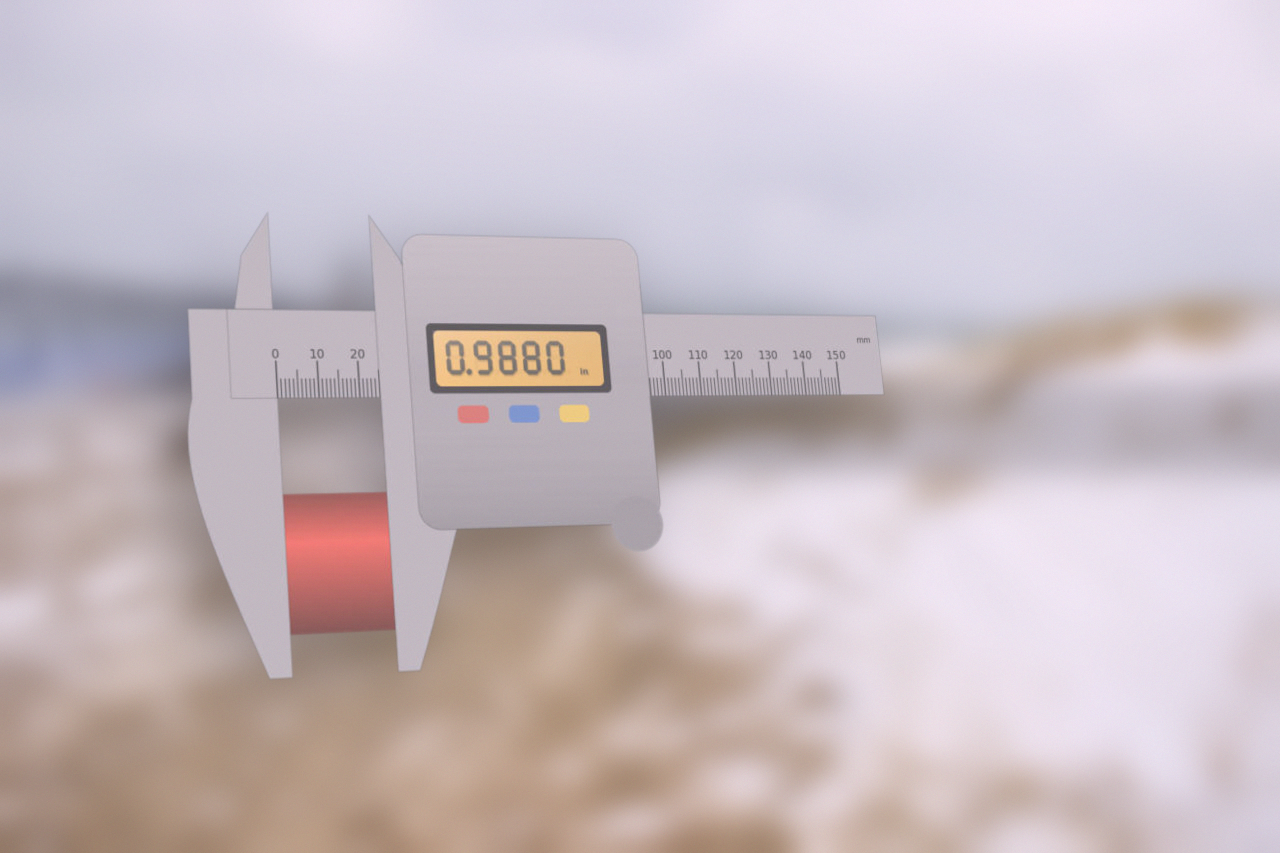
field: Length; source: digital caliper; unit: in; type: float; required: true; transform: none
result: 0.9880 in
